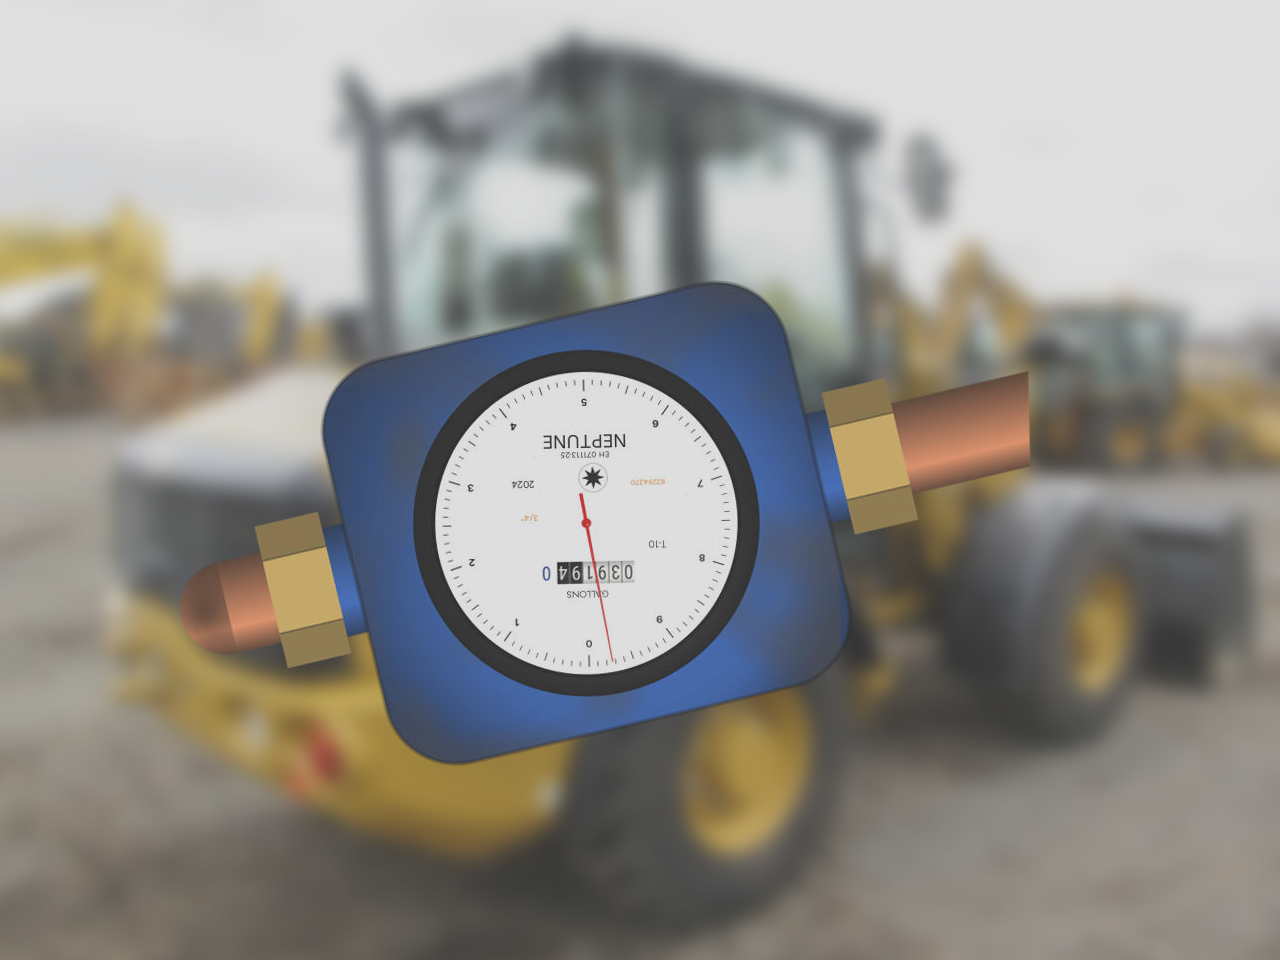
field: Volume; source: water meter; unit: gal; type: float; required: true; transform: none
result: 391939.7 gal
